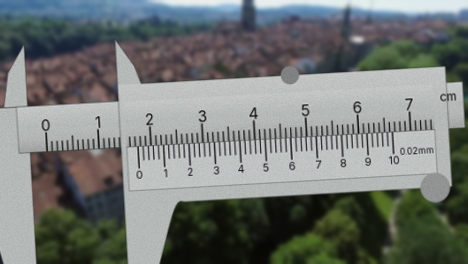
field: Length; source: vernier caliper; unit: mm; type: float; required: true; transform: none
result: 17.5 mm
